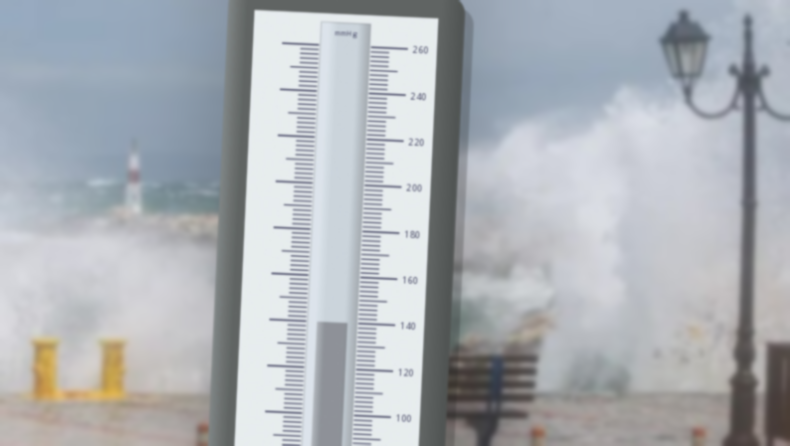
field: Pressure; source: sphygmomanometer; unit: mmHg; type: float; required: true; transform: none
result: 140 mmHg
